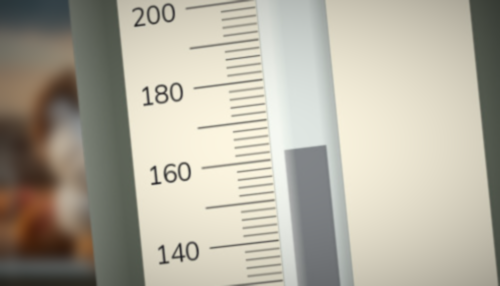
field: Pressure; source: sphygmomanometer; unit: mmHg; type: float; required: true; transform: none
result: 162 mmHg
